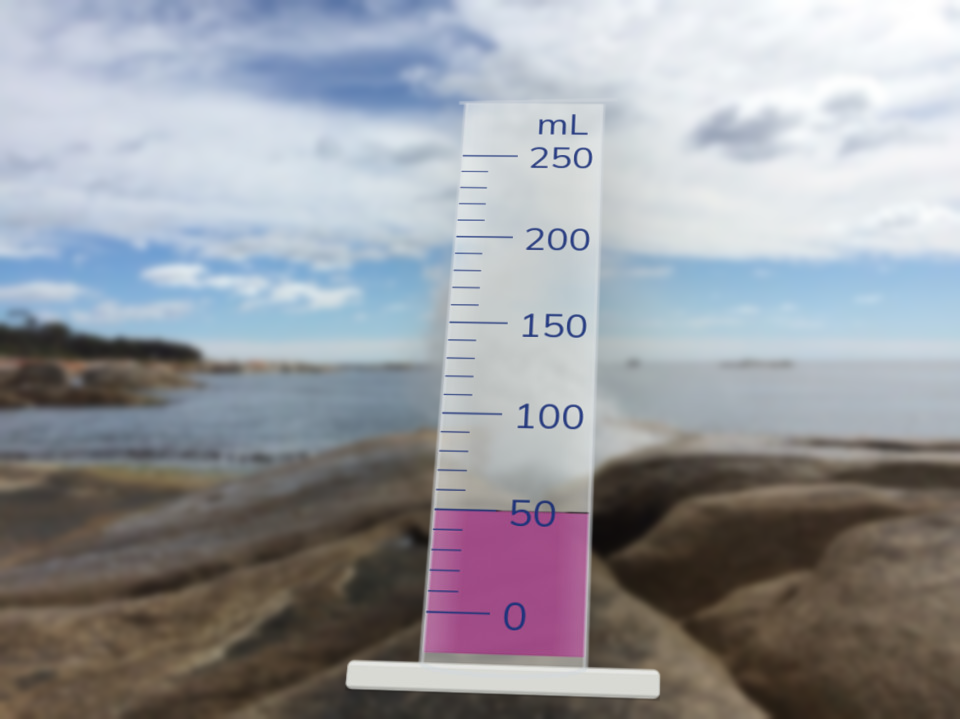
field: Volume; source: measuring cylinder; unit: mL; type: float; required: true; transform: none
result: 50 mL
